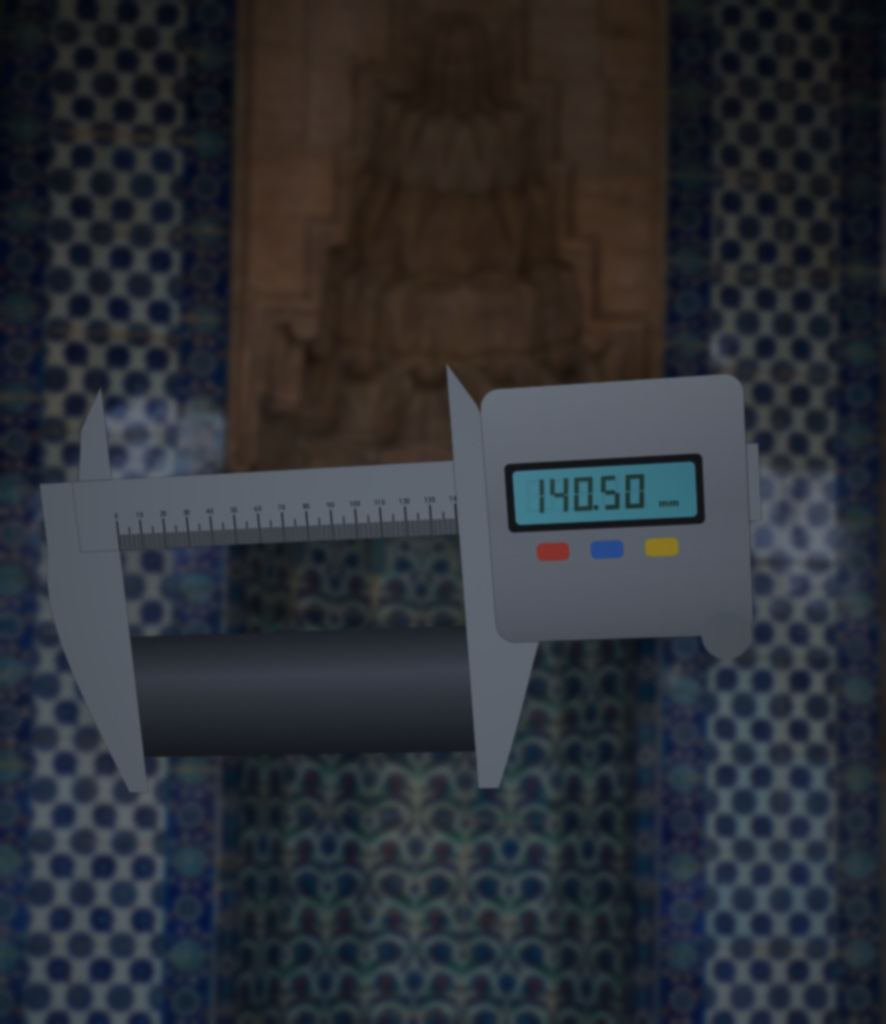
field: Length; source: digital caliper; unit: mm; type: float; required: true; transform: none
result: 140.50 mm
